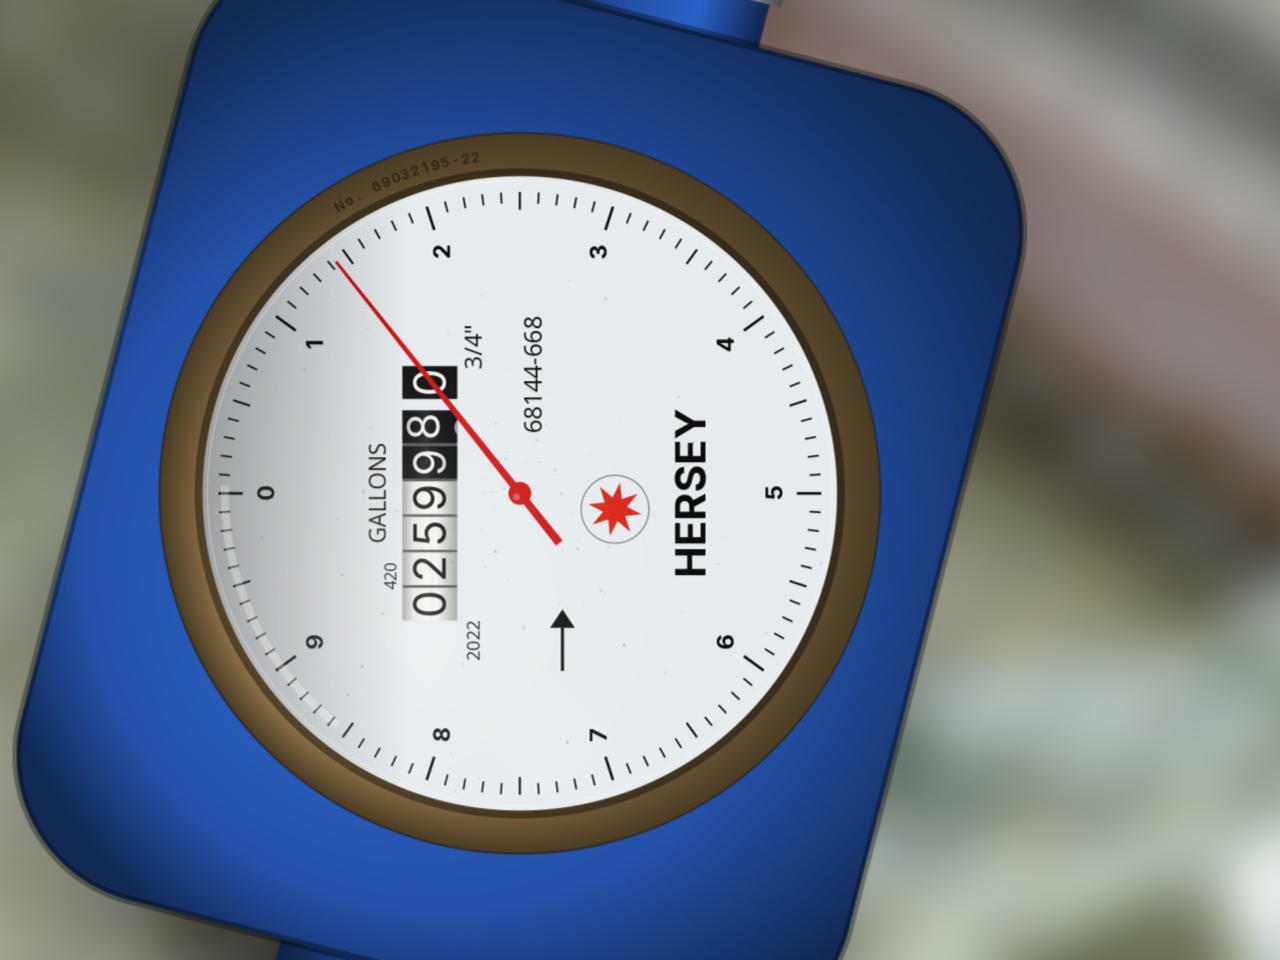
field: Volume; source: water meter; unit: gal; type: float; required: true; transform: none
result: 259981.4 gal
